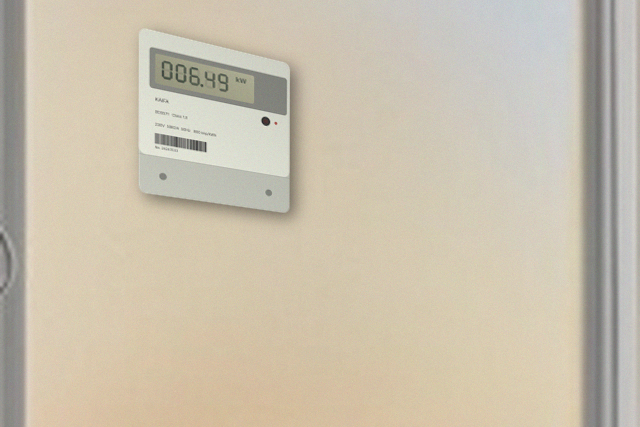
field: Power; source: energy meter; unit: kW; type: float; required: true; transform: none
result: 6.49 kW
